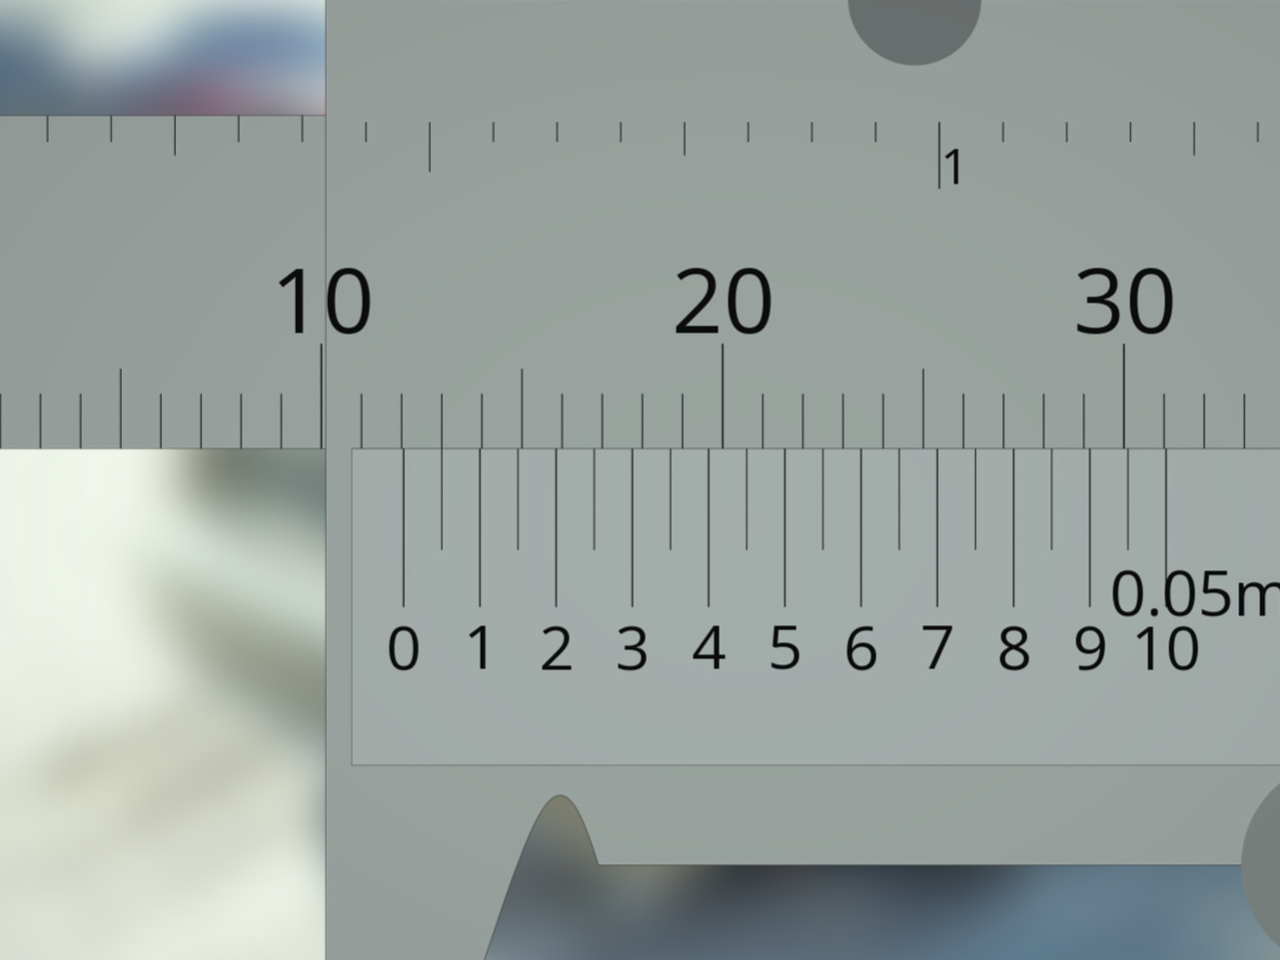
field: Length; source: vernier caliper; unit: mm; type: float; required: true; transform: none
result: 12.05 mm
